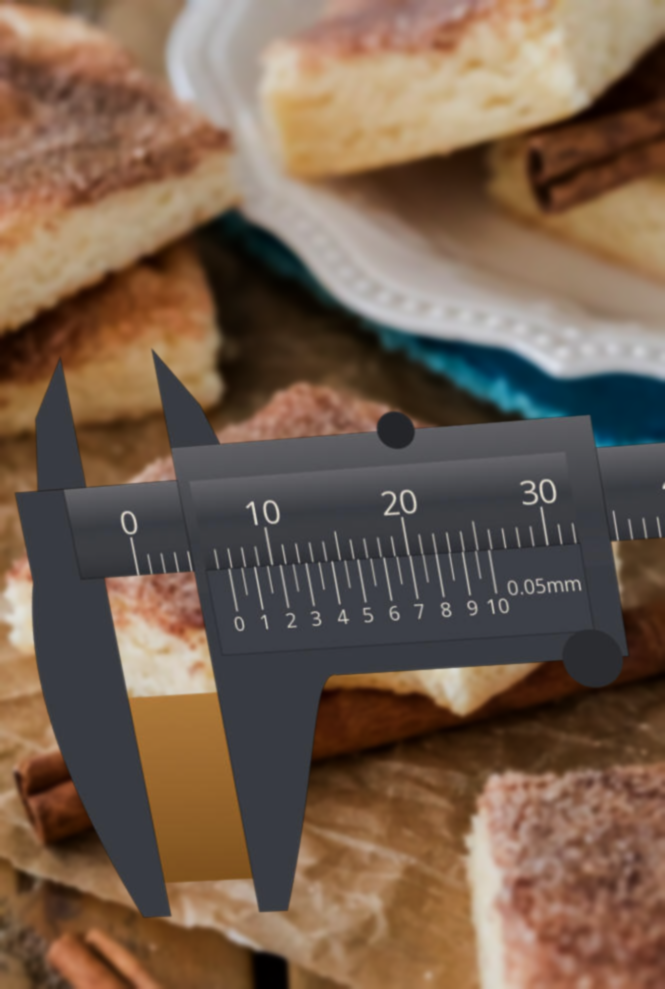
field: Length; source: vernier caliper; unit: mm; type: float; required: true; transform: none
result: 6.8 mm
